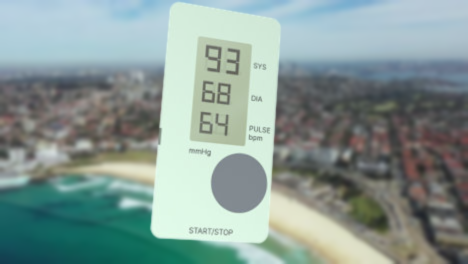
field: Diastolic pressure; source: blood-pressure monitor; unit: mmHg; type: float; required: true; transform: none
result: 68 mmHg
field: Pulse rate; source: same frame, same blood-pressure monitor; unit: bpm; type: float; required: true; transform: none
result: 64 bpm
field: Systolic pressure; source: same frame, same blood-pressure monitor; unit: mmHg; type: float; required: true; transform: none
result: 93 mmHg
